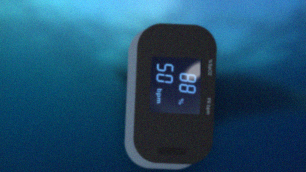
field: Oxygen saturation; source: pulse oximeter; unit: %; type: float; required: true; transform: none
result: 88 %
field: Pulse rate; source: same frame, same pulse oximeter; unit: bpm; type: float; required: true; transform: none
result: 50 bpm
